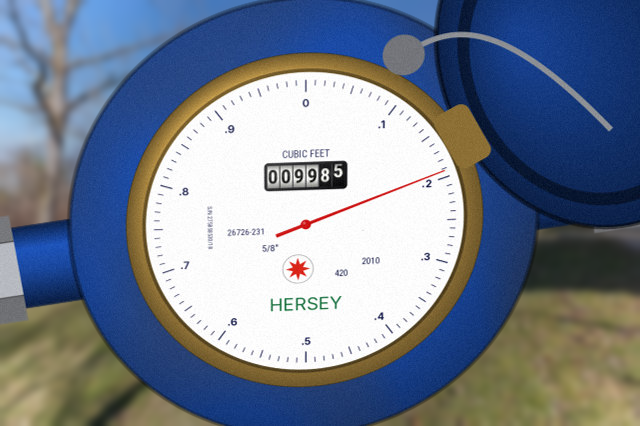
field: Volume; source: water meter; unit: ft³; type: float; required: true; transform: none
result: 9985.19 ft³
